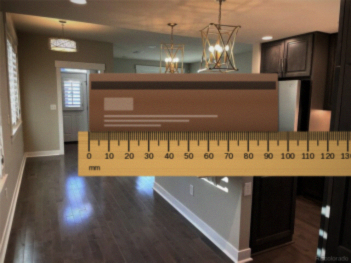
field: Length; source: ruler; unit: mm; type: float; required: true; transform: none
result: 95 mm
